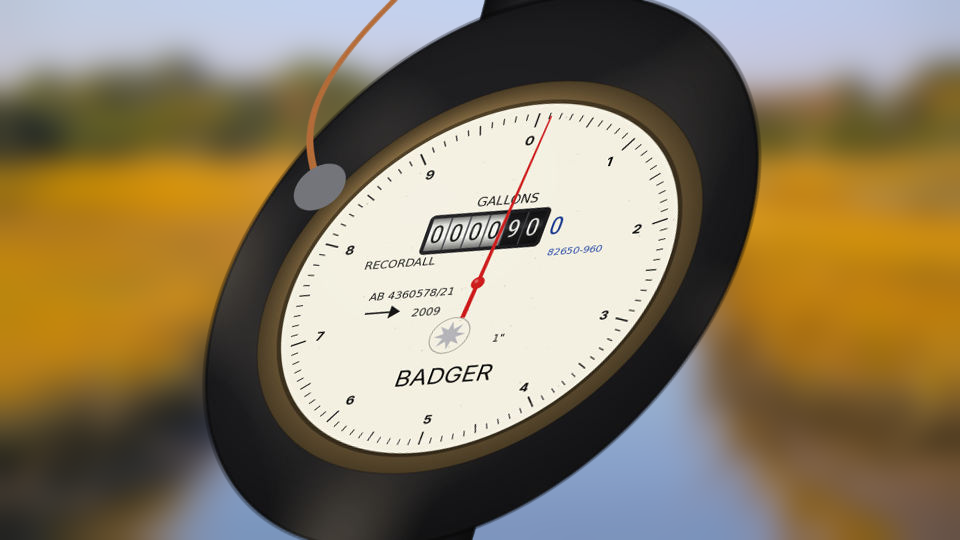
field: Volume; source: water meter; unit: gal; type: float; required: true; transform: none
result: 900.1 gal
